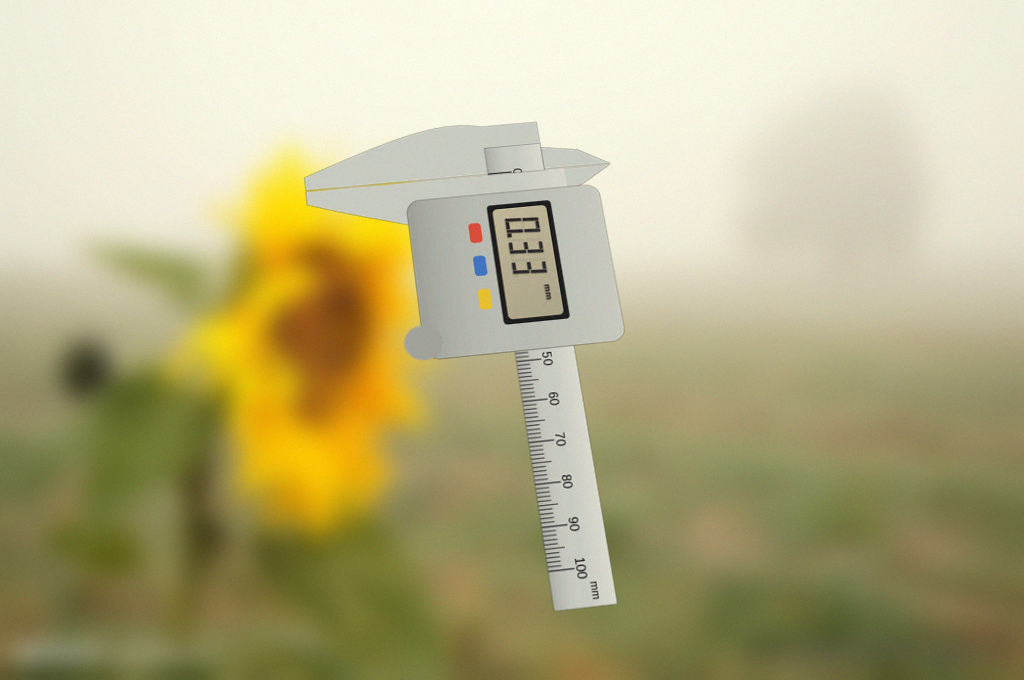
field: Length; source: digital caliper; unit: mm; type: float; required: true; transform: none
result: 0.33 mm
